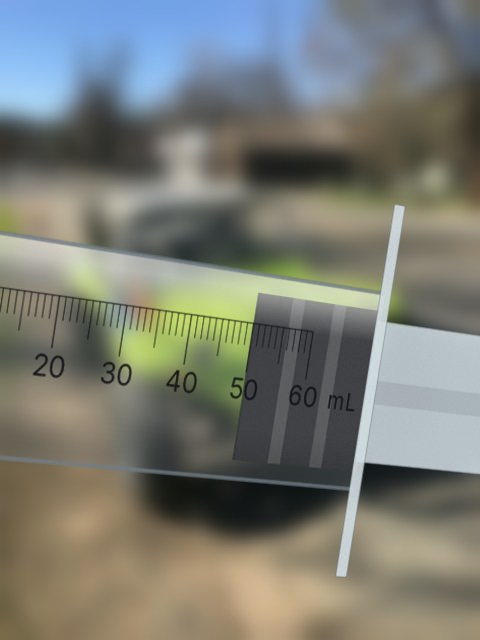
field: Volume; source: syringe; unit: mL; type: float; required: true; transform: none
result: 50 mL
